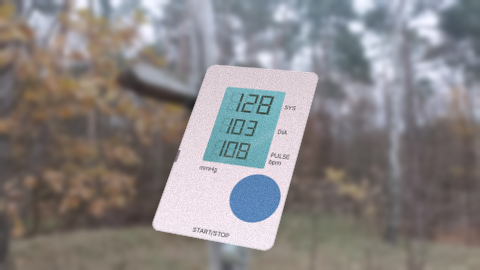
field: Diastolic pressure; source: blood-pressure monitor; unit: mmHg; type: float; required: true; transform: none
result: 103 mmHg
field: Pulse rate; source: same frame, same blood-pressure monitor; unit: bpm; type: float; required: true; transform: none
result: 108 bpm
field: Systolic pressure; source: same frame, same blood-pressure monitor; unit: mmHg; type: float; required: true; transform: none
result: 128 mmHg
